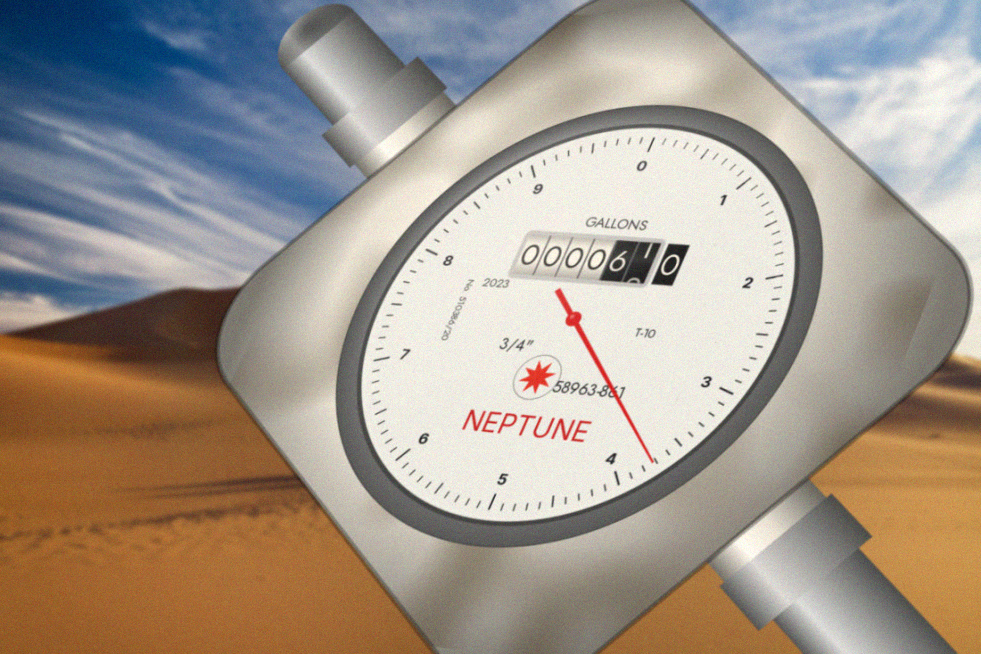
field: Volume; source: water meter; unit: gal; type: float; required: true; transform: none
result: 613.7 gal
